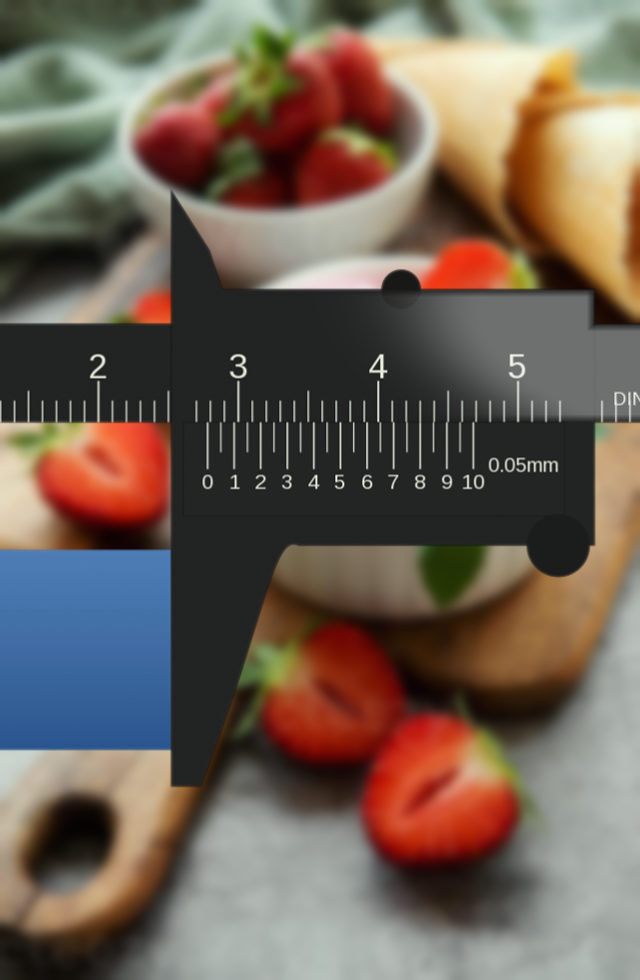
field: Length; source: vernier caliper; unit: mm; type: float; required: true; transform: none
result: 27.8 mm
